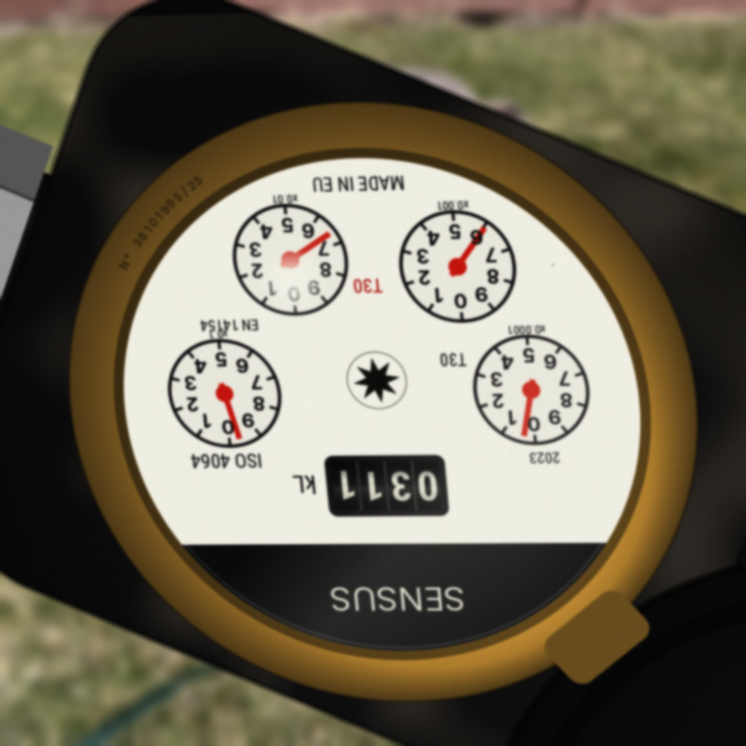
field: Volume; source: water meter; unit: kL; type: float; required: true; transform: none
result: 310.9660 kL
